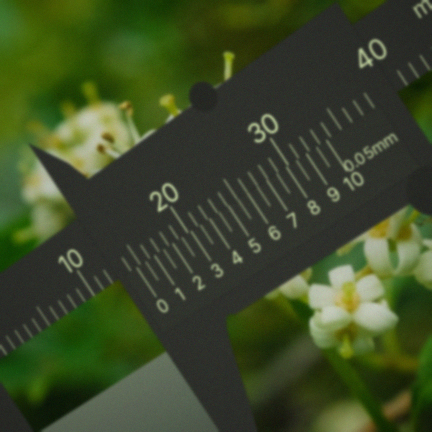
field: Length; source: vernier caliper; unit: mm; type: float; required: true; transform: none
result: 14.6 mm
